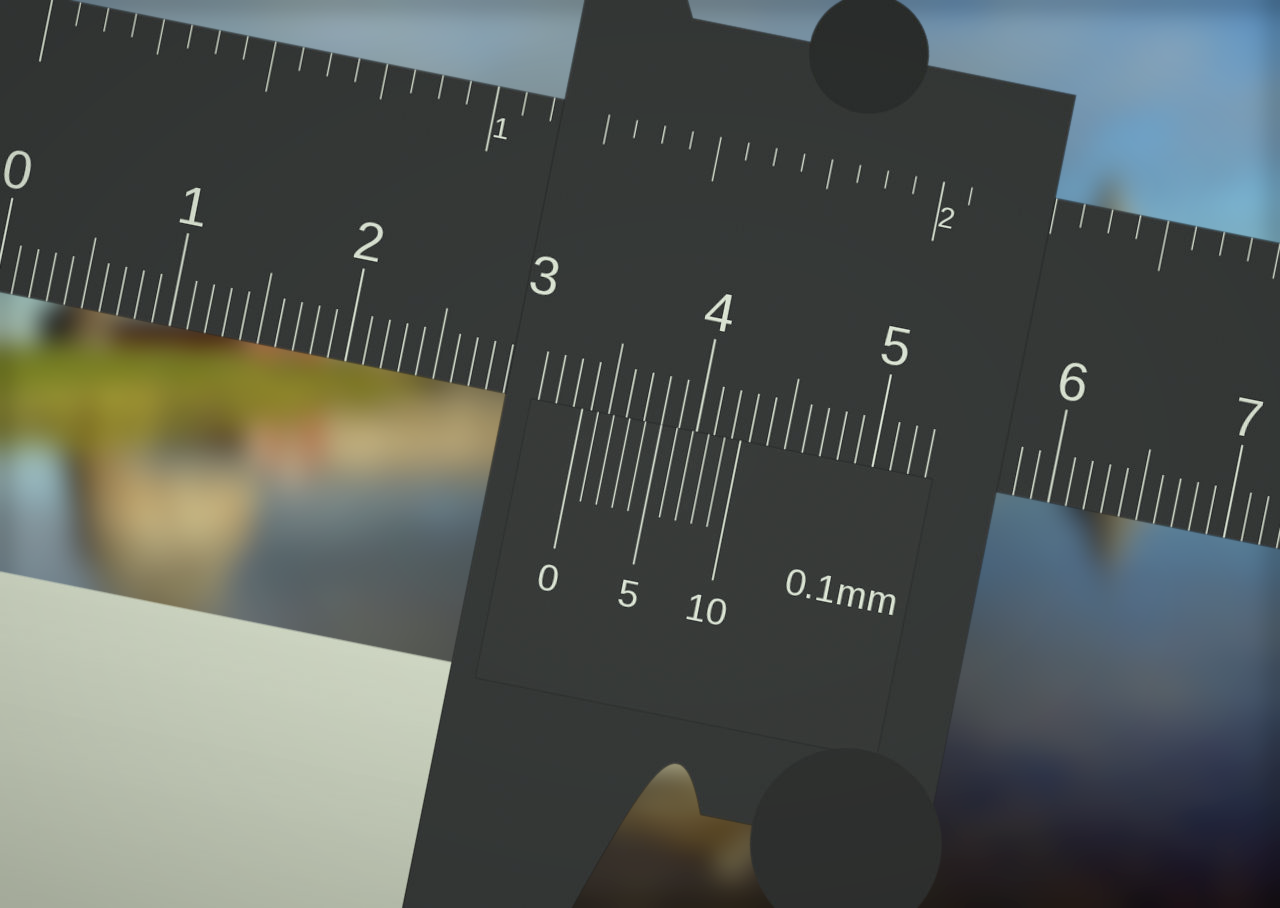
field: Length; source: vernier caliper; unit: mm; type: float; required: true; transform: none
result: 33.5 mm
